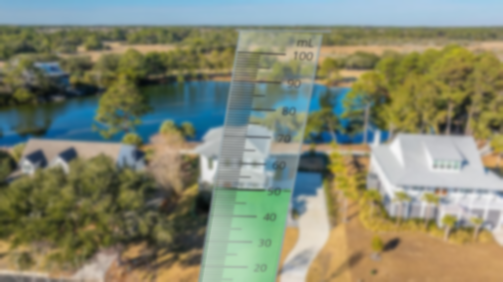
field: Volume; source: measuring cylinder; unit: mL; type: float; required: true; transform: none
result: 50 mL
